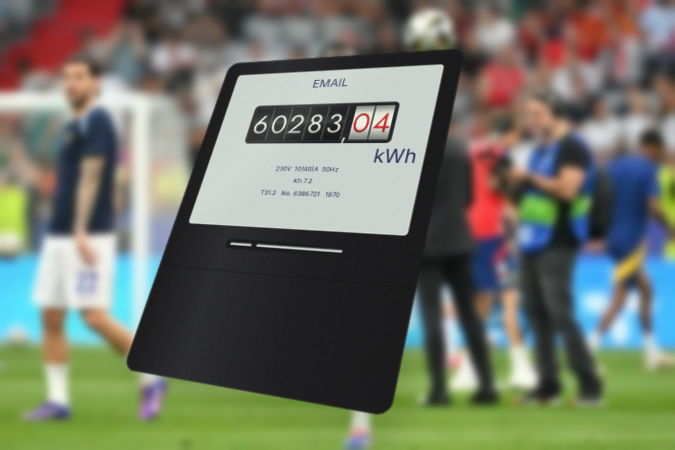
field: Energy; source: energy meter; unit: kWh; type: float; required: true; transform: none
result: 60283.04 kWh
